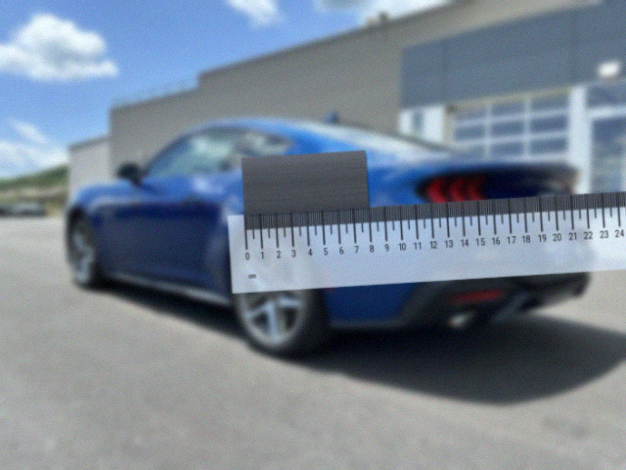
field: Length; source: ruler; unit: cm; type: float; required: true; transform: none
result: 8 cm
